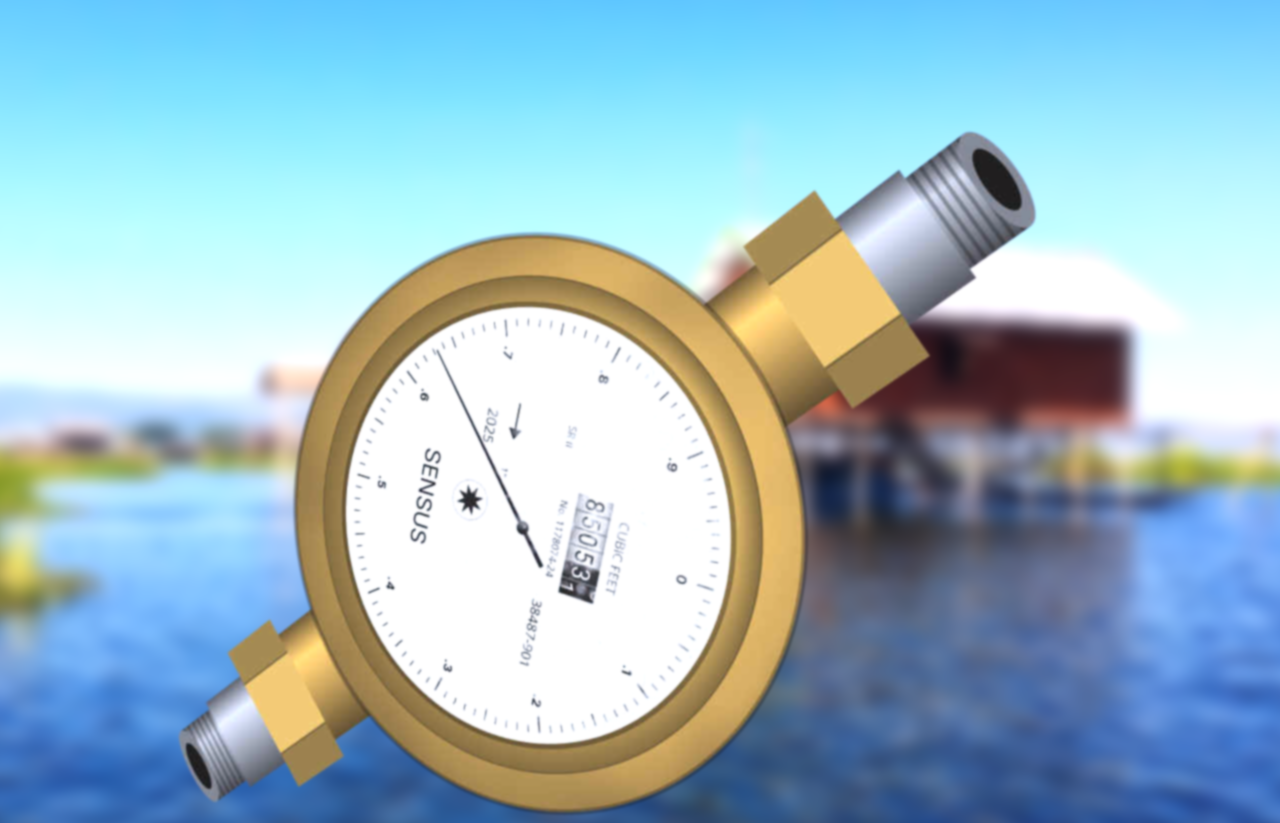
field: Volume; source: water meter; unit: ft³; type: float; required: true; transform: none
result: 850530.63 ft³
